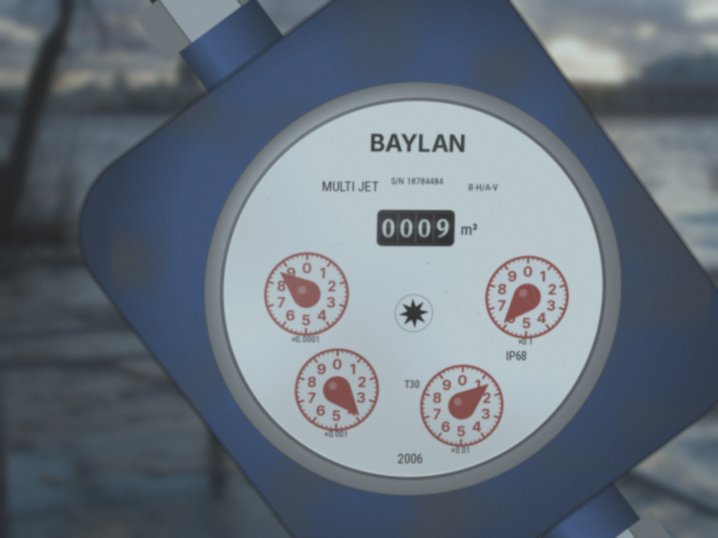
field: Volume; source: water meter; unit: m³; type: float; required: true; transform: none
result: 9.6138 m³
